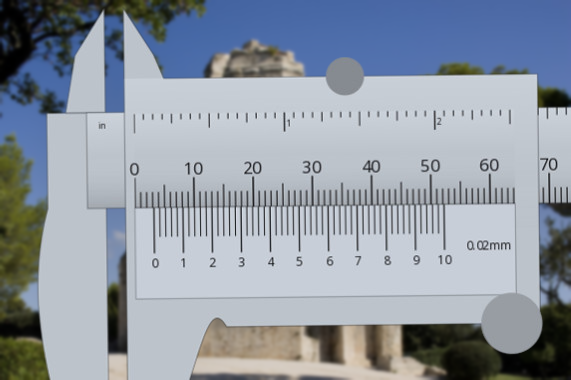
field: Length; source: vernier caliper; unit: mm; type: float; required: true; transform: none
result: 3.2 mm
